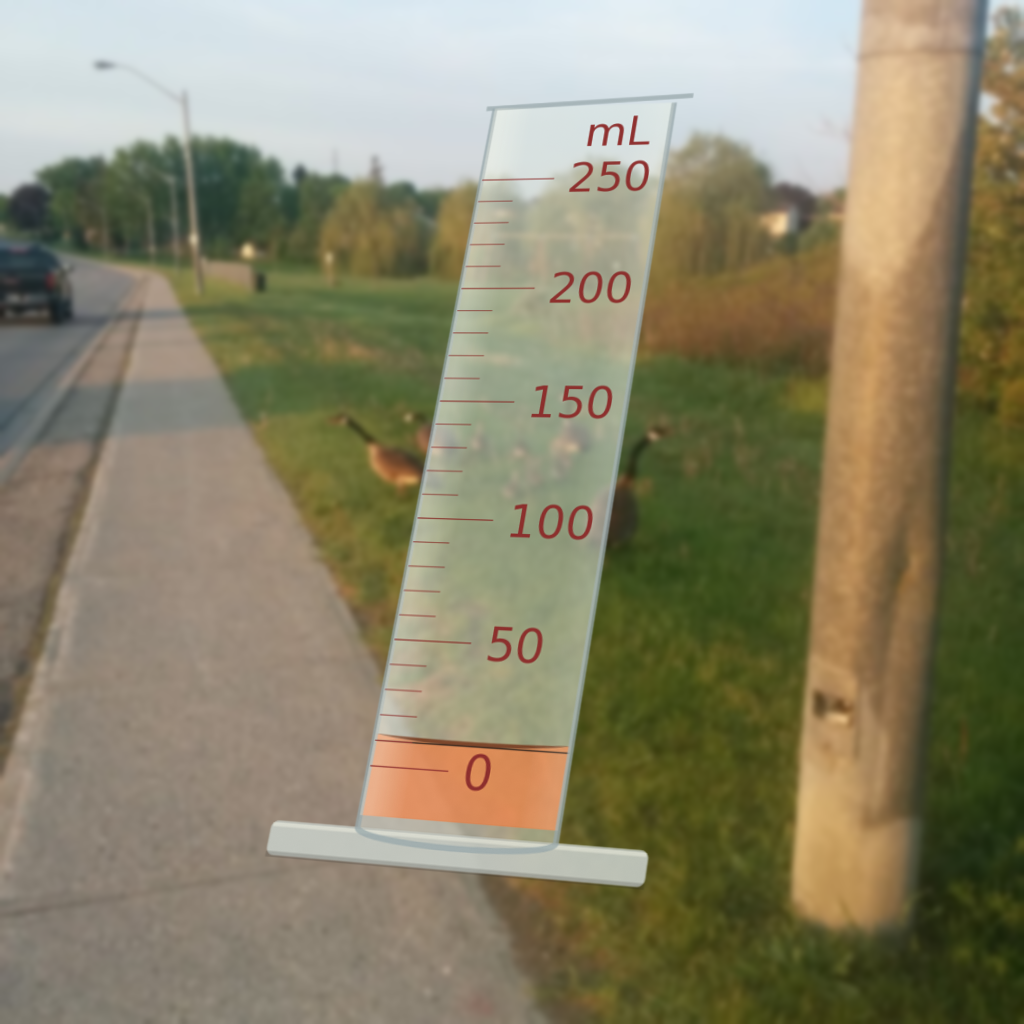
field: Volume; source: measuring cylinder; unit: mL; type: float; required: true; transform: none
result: 10 mL
